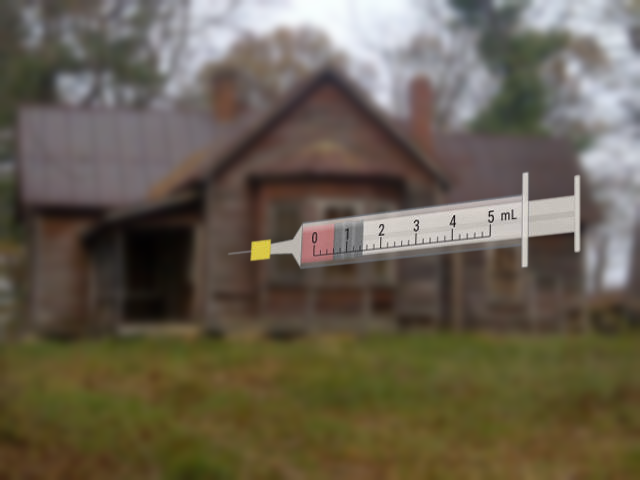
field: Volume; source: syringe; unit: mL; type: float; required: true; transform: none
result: 0.6 mL
